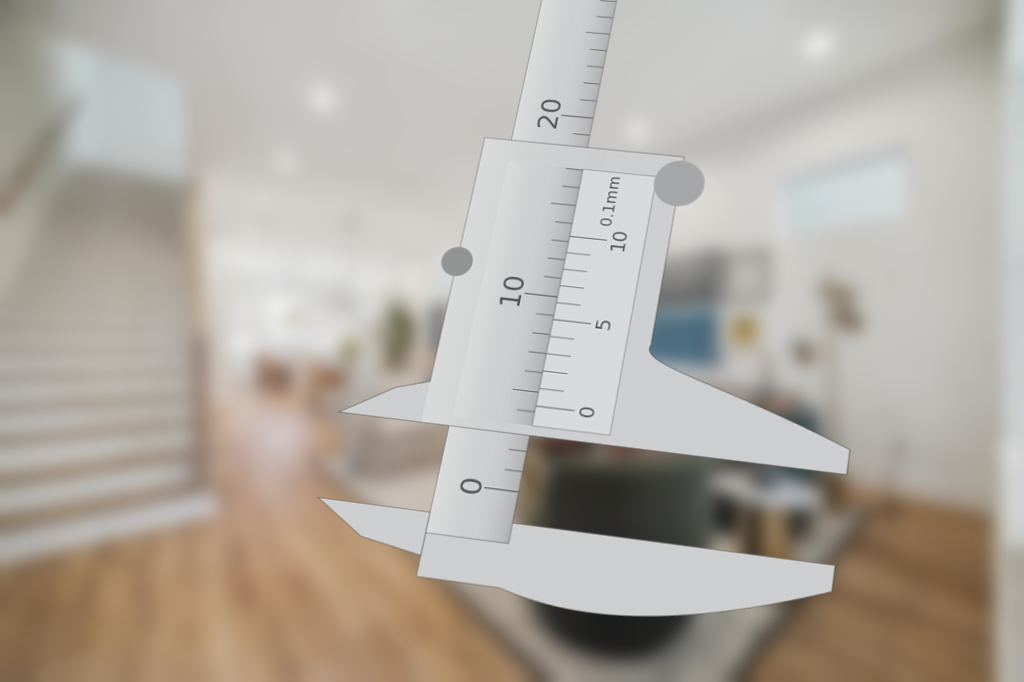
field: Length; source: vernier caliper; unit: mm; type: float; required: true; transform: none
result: 4.3 mm
